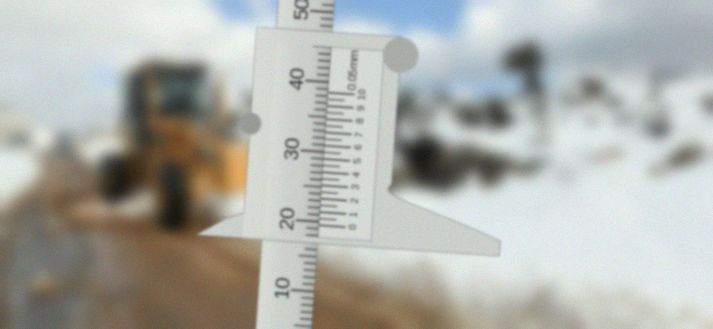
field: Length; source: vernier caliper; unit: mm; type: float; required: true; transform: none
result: 19.5 mm
